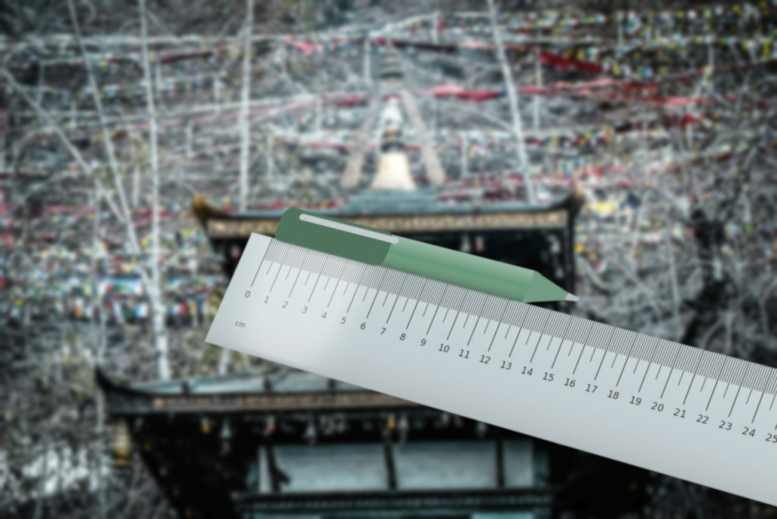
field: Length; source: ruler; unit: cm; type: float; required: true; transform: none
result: 15 cm
